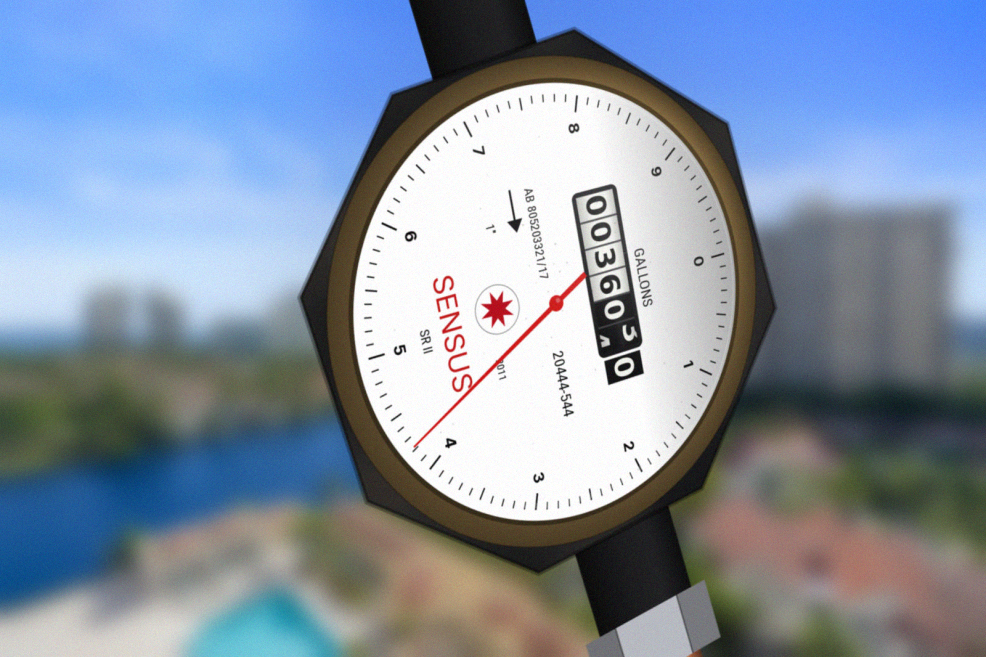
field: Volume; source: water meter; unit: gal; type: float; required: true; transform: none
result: 36034.2 gal
